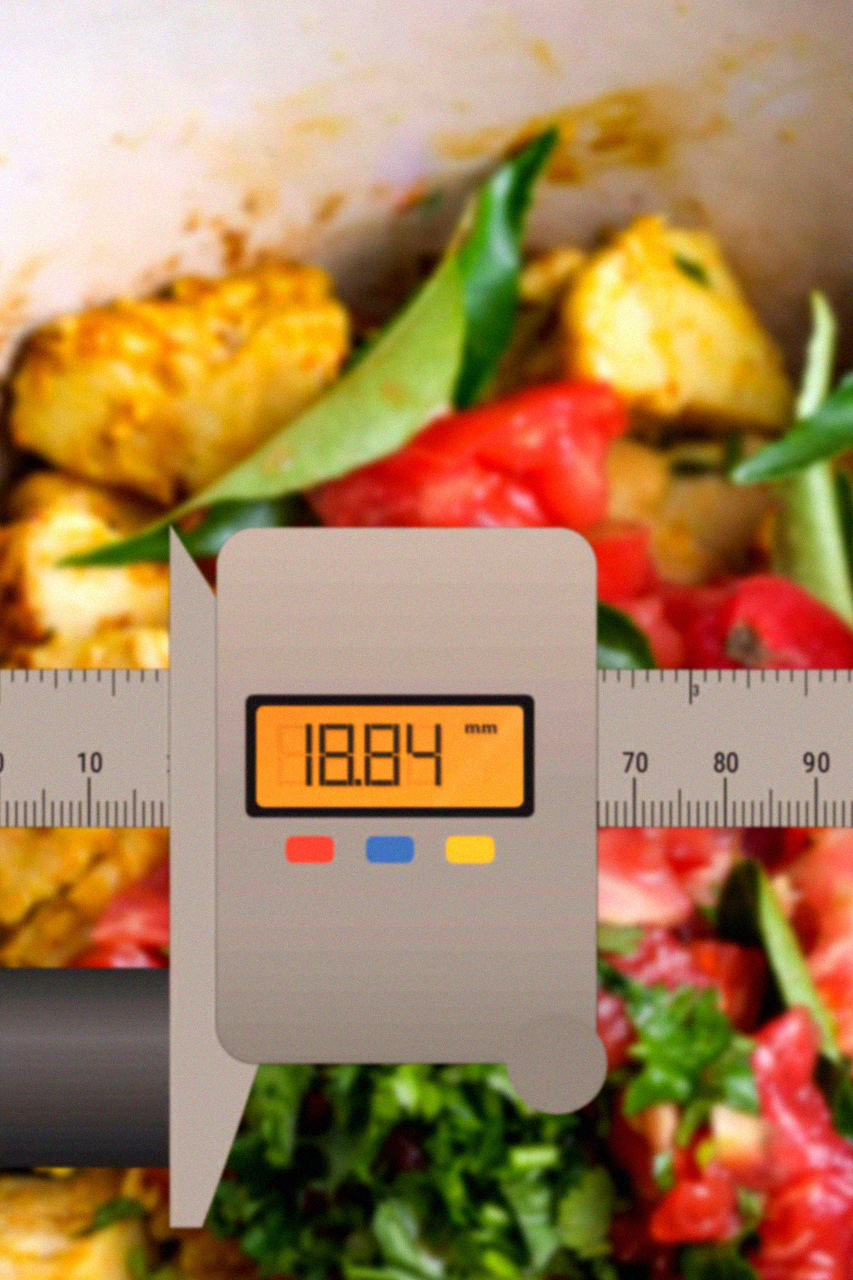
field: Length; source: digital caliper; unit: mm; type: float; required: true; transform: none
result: 18.84 mm
